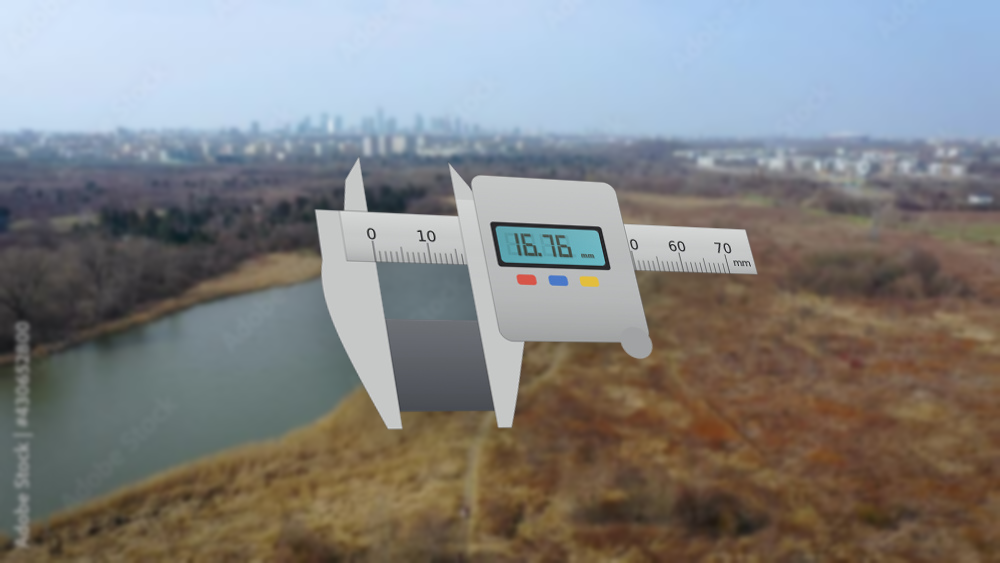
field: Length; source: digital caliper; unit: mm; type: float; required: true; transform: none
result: 16.76 mm
